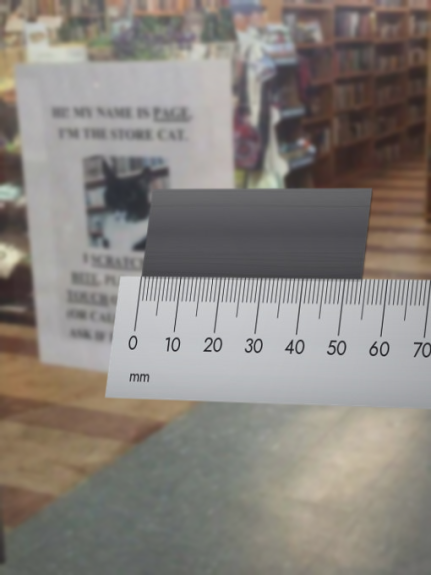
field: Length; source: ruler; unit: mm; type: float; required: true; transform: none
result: 54 mm
